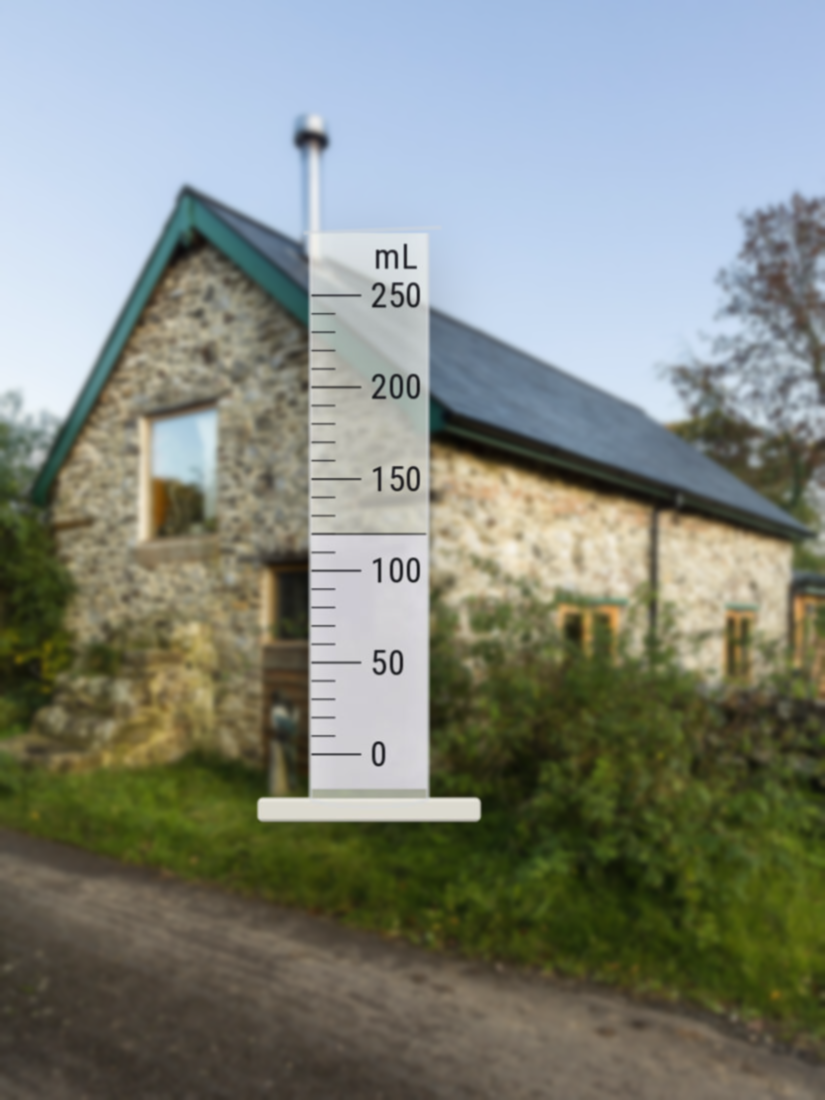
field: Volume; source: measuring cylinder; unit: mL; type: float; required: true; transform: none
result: 120 mL
